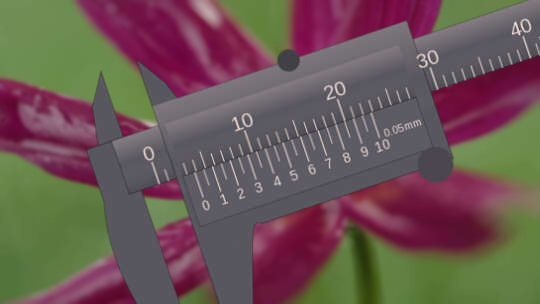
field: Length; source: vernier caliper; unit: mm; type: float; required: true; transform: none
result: 3.8 mm
